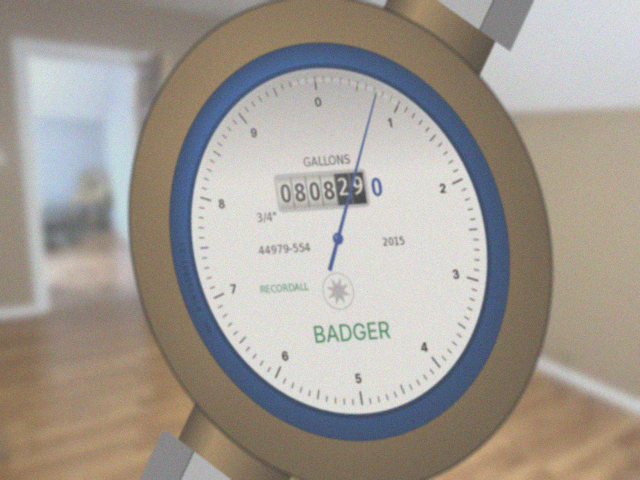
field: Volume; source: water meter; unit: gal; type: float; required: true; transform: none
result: 808290.7 gal
